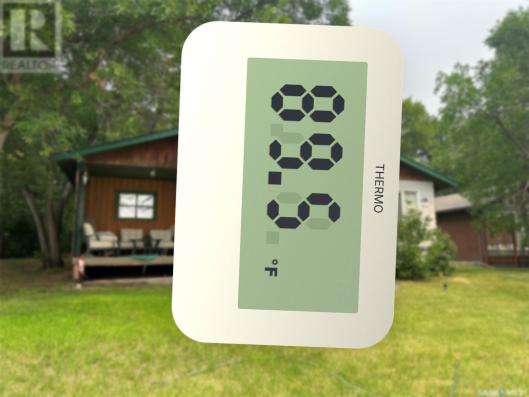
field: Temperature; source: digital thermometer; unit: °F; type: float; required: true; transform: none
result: 89.5 °F
